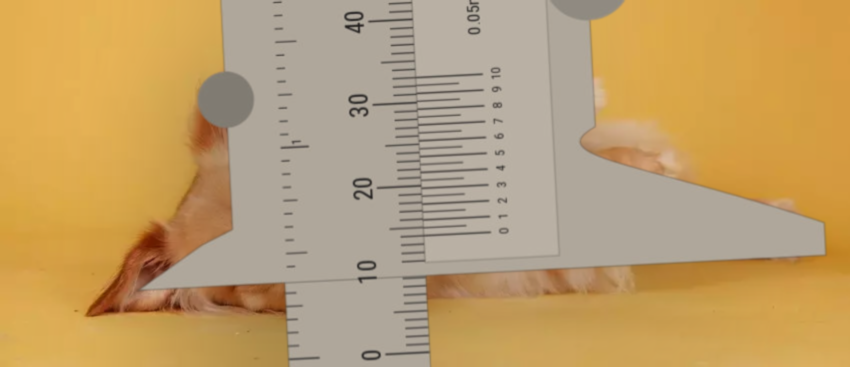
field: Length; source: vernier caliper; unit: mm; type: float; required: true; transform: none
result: 14.0 mm
